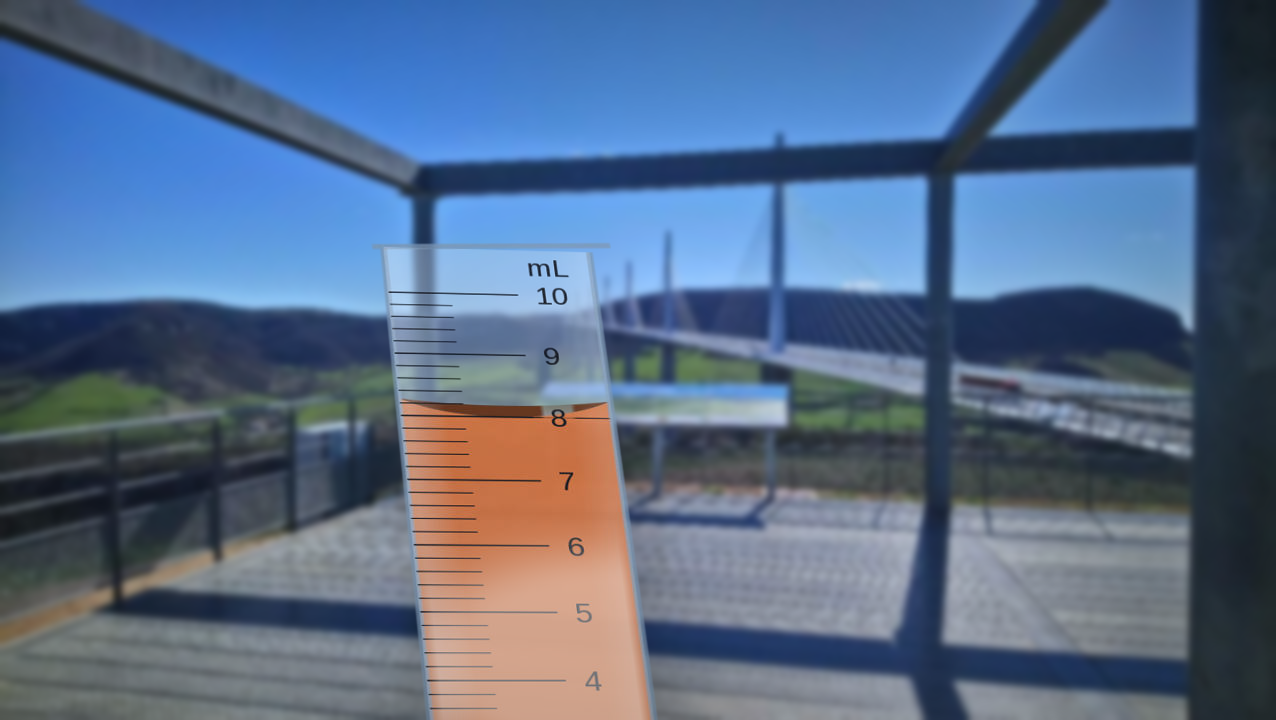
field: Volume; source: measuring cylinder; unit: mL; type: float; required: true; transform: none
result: 8 mL
